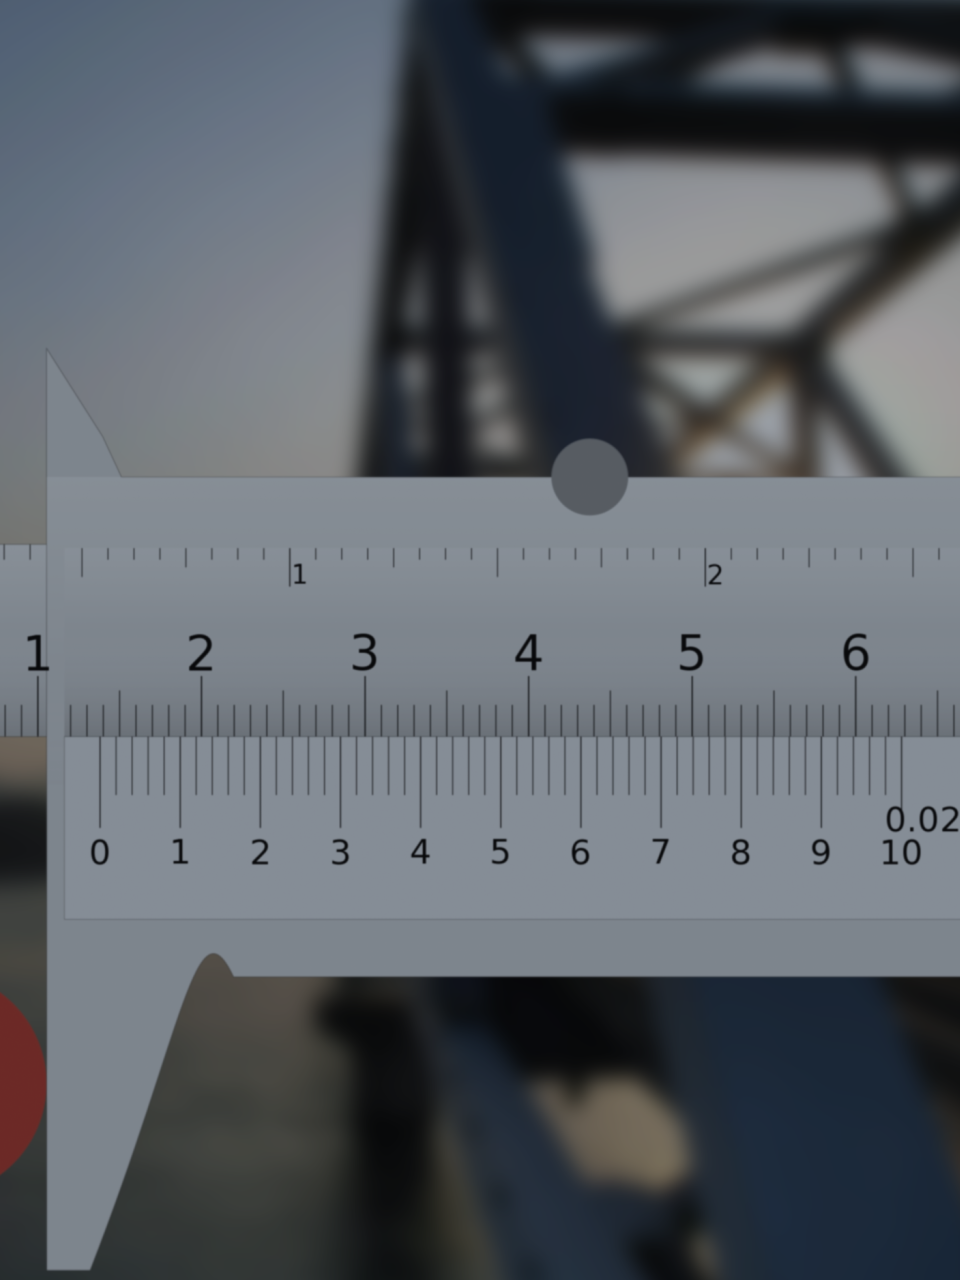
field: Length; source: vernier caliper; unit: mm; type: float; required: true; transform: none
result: 13.8 mm
